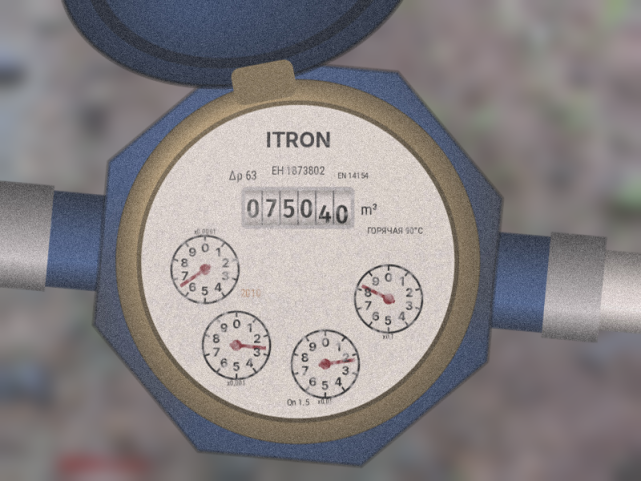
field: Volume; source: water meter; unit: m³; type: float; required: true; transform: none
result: 75039.8226 m³
